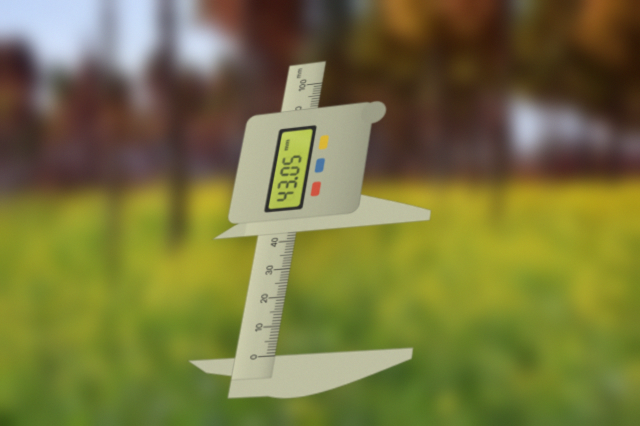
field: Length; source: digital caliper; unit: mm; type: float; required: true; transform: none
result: 43.05 mm
